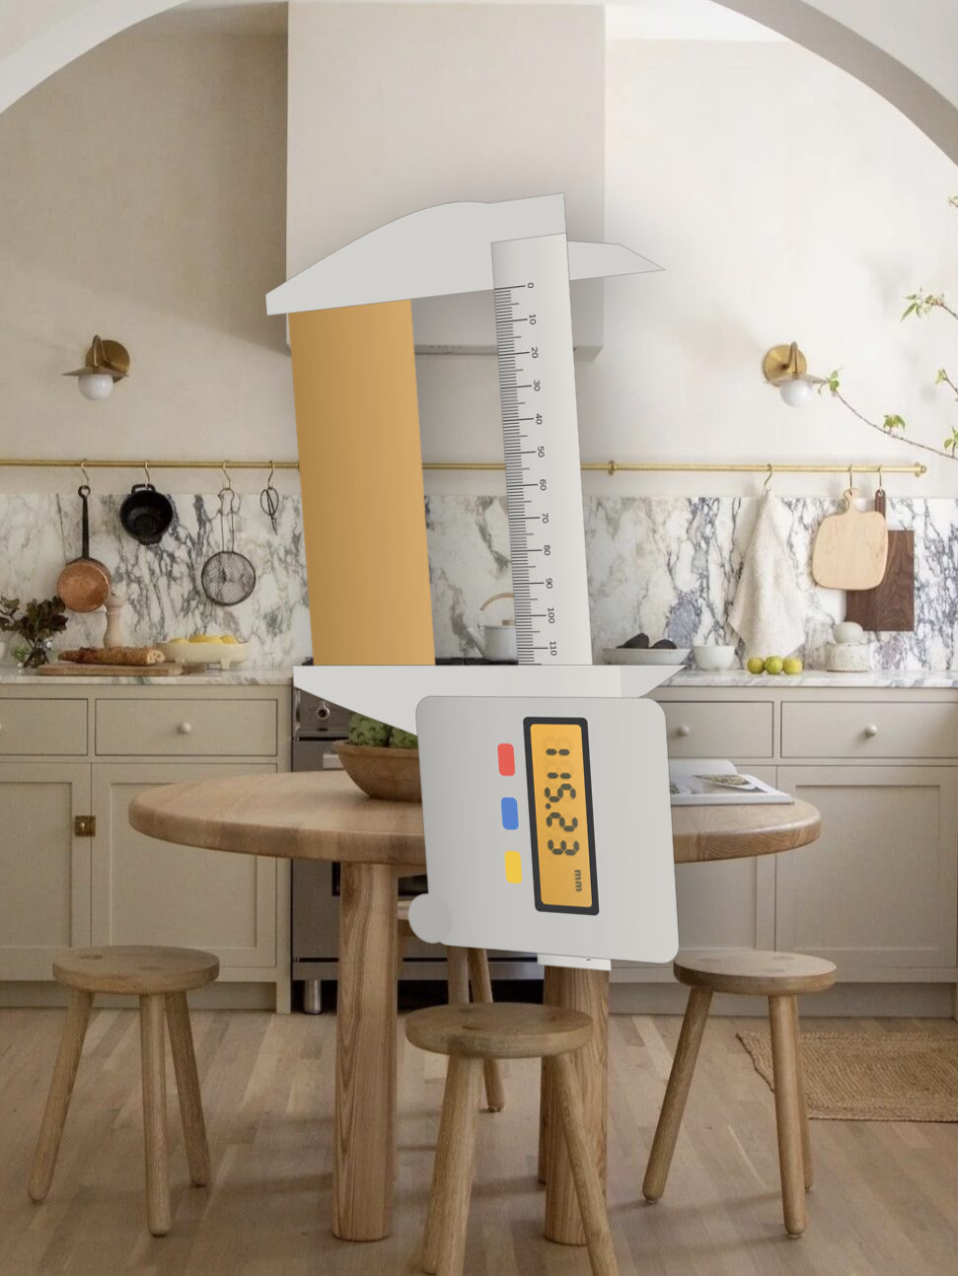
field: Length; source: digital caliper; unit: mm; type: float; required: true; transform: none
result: 115.23 mm
